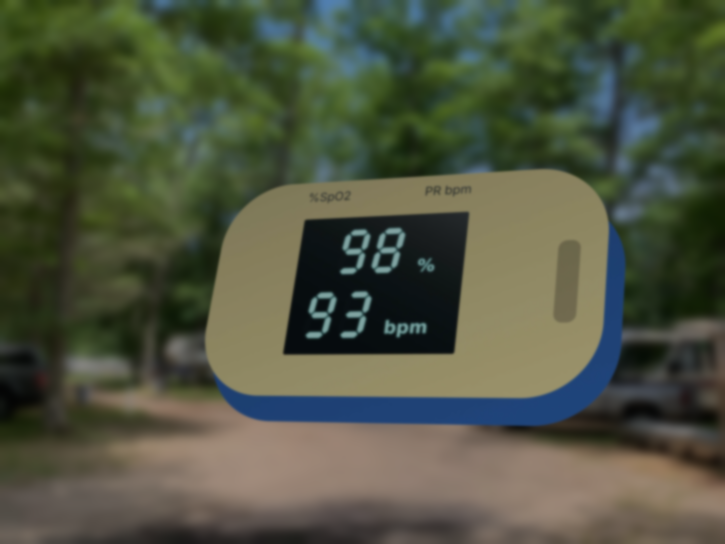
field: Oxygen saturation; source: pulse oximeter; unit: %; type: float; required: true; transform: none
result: 98 %
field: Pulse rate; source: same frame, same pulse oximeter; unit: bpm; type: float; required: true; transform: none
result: 93 bpm
